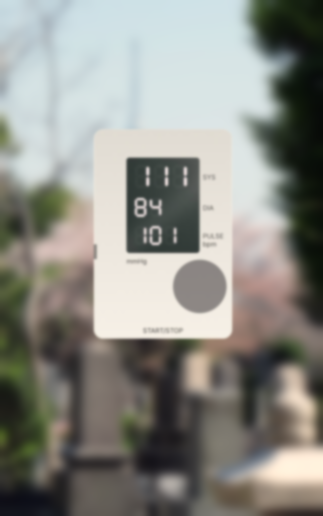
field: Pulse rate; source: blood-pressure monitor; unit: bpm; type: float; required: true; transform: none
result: 101 bpm
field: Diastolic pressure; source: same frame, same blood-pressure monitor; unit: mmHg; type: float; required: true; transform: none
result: 84 mmHg
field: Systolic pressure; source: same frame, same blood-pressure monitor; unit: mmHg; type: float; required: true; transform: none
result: 111 mmHg
